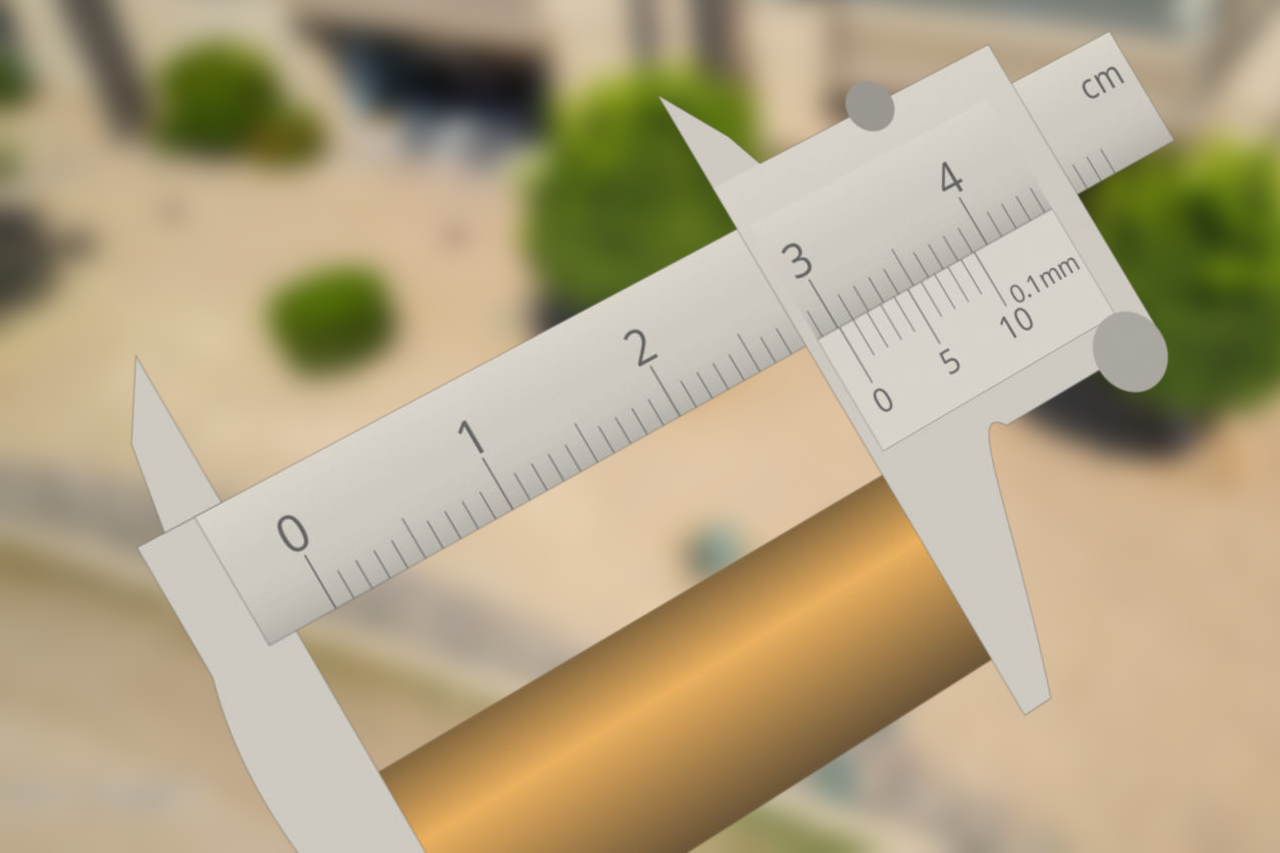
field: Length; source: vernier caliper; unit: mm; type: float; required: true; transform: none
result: 30.1 mm
